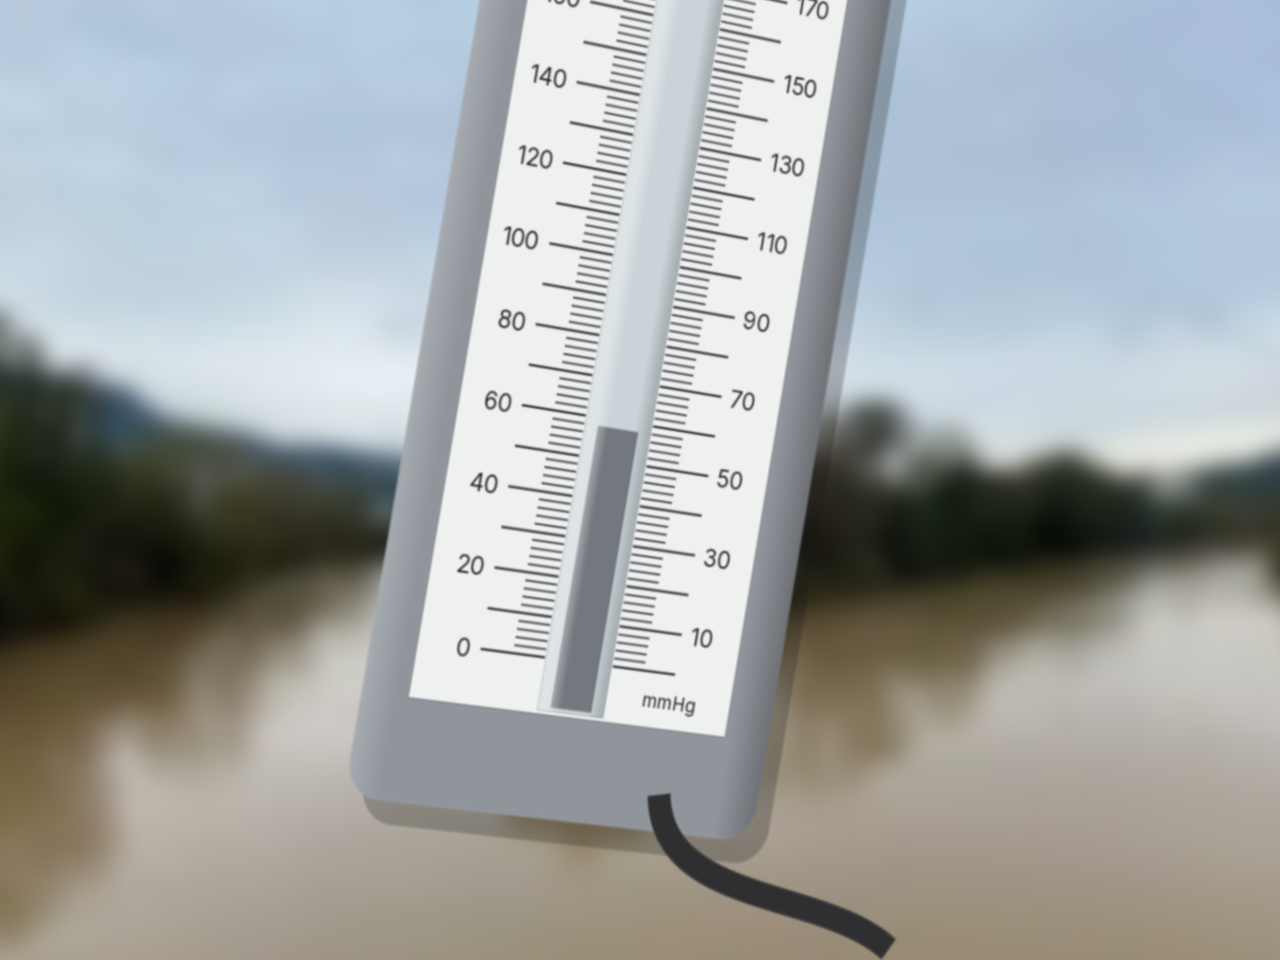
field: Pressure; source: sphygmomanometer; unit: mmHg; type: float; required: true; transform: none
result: 58 mmHg
